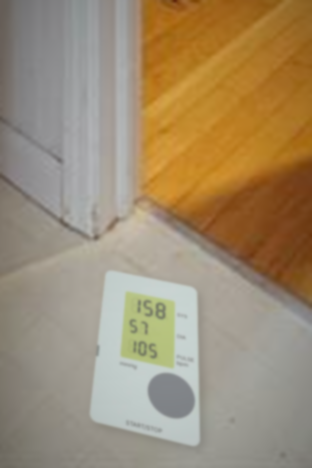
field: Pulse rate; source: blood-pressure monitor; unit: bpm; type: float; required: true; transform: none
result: 105 bpm
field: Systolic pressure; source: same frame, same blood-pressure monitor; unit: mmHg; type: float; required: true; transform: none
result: 158 mmHg
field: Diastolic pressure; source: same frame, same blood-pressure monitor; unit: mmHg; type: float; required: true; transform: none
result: 57 mmHg
